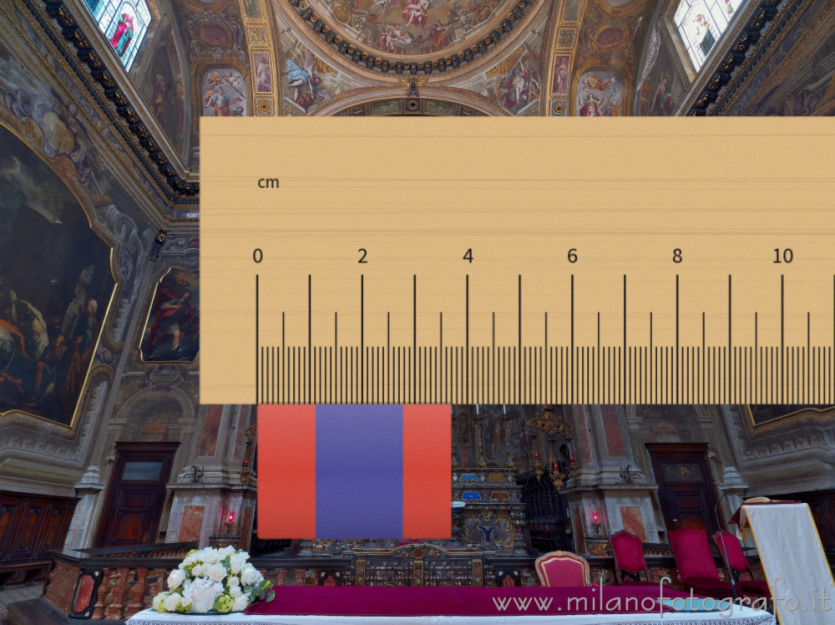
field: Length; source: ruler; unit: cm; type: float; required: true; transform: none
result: 3.7 cm
